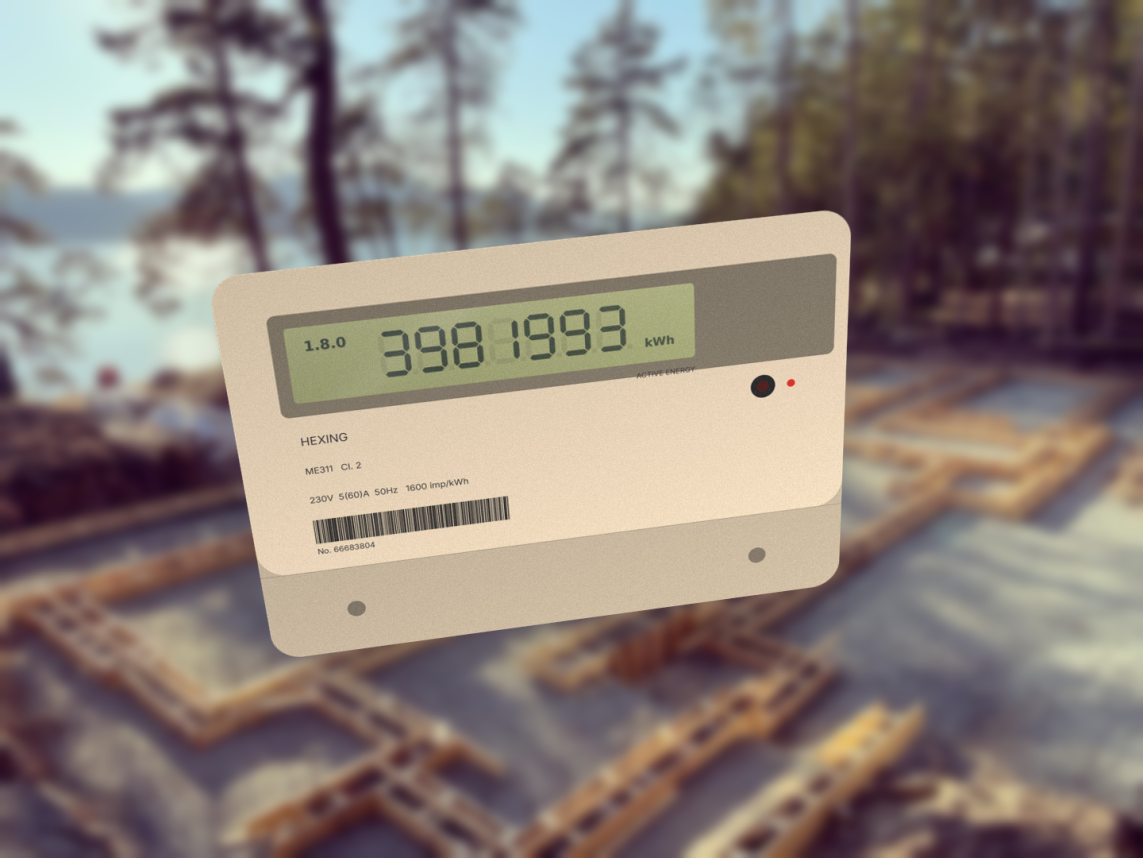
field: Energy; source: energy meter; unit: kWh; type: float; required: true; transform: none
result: 3981993 kWh
